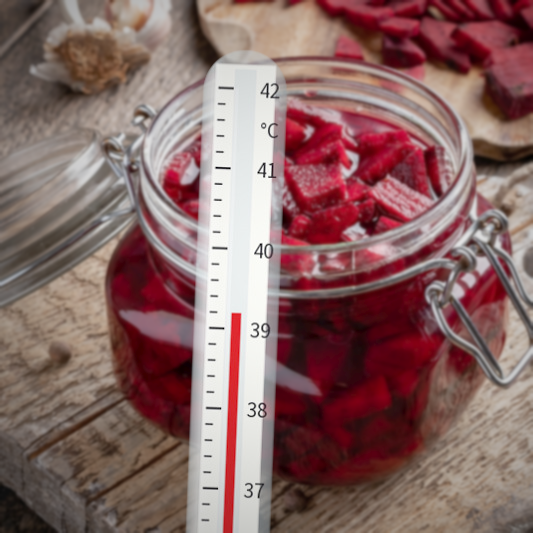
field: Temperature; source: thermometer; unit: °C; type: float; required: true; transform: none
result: 39.2 °C
